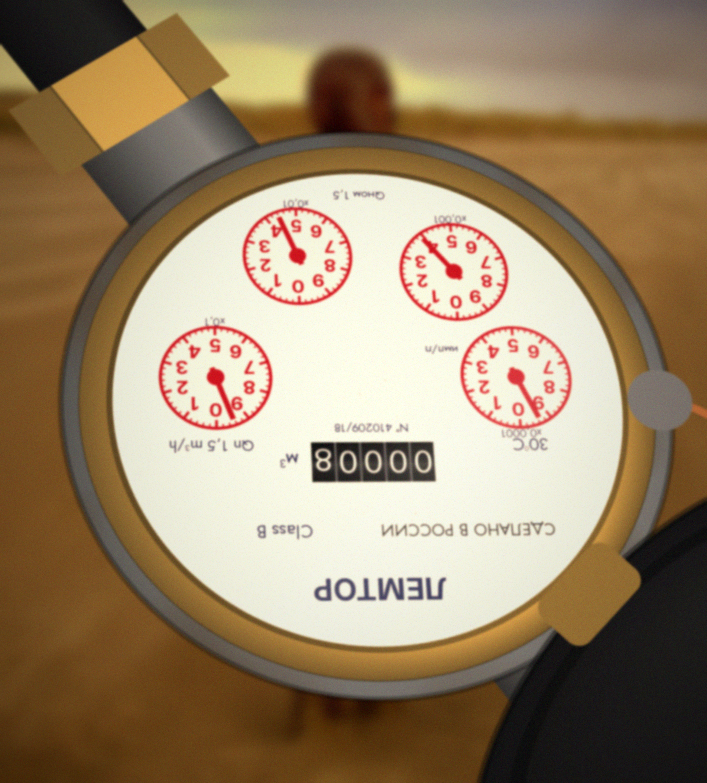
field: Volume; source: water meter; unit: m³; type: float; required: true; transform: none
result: 7.9439 m³
